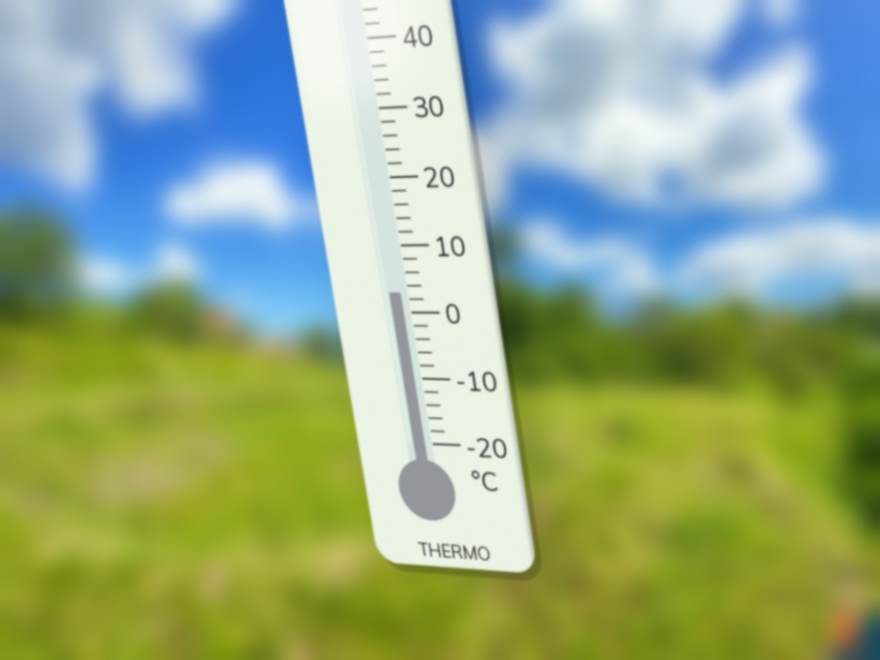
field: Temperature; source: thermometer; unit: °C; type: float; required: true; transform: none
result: 3 °C
